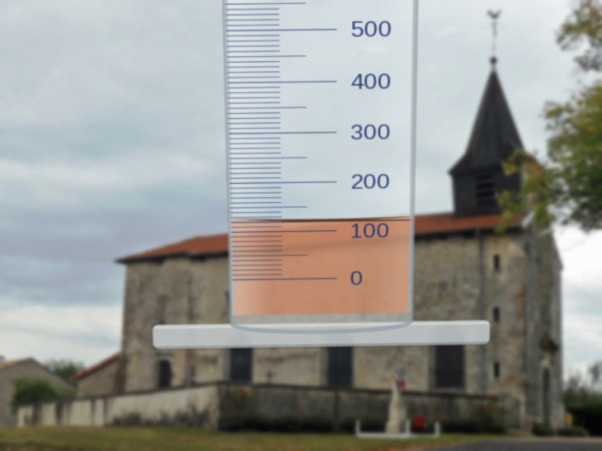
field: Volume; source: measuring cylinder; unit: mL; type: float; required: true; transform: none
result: 120 mL
